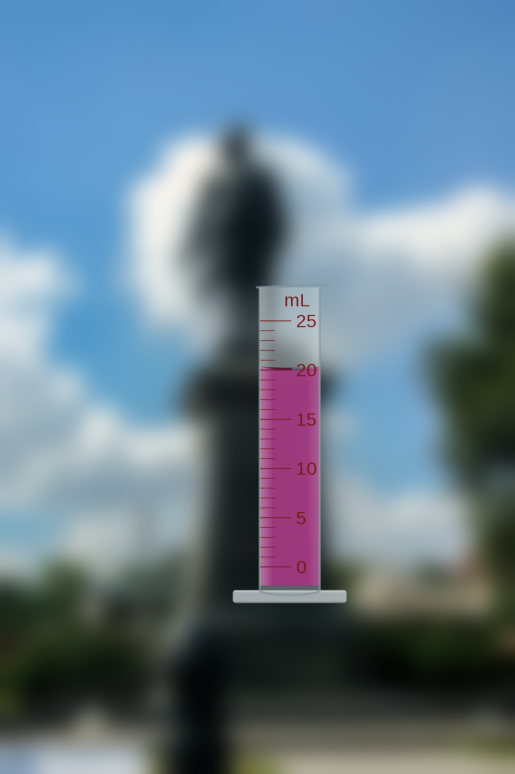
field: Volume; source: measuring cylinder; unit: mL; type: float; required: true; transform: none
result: 20 mL
